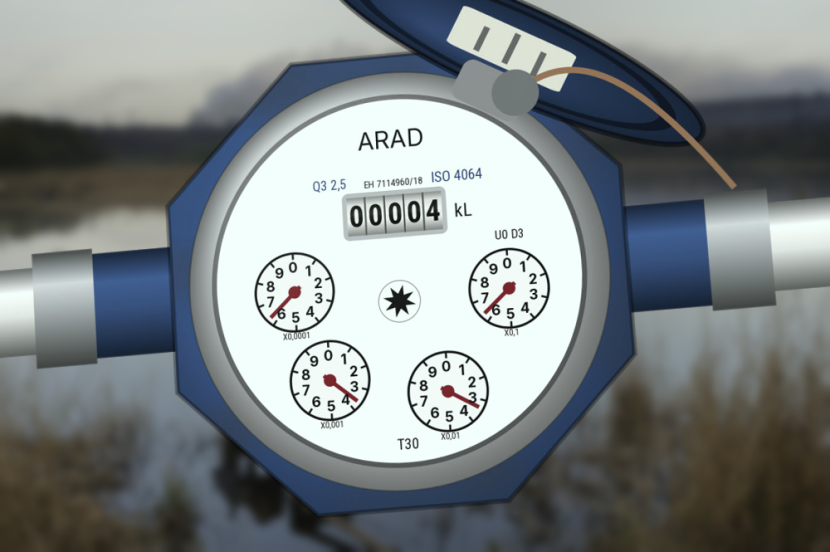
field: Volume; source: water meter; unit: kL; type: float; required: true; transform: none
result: 4.6336 kL
